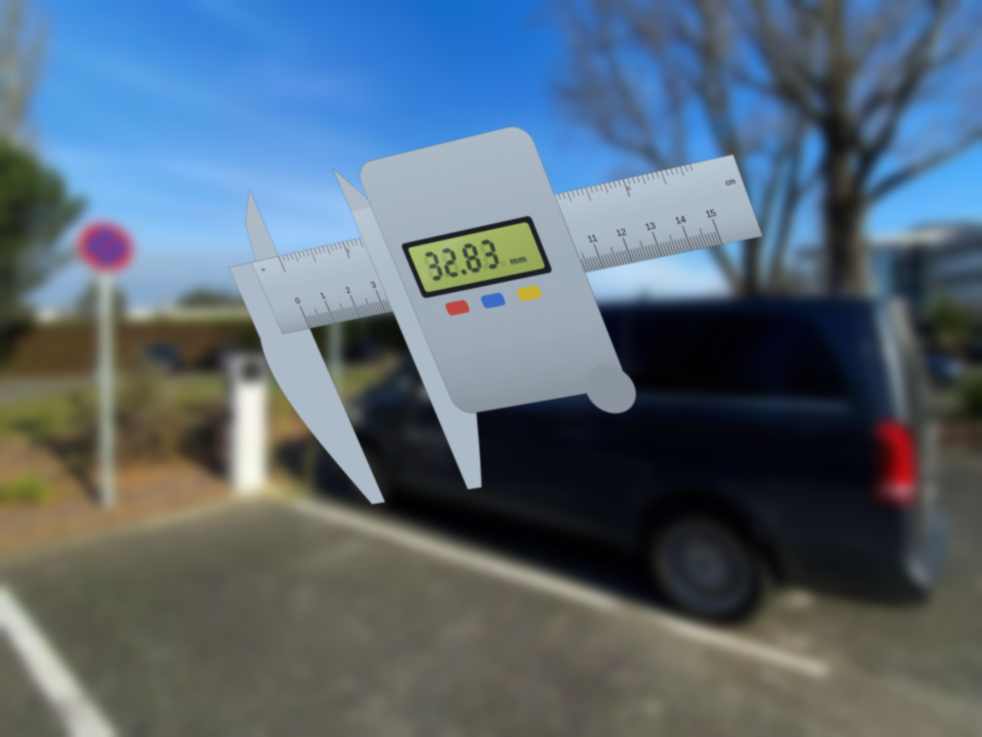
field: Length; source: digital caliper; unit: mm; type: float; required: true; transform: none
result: 32.83 mm
